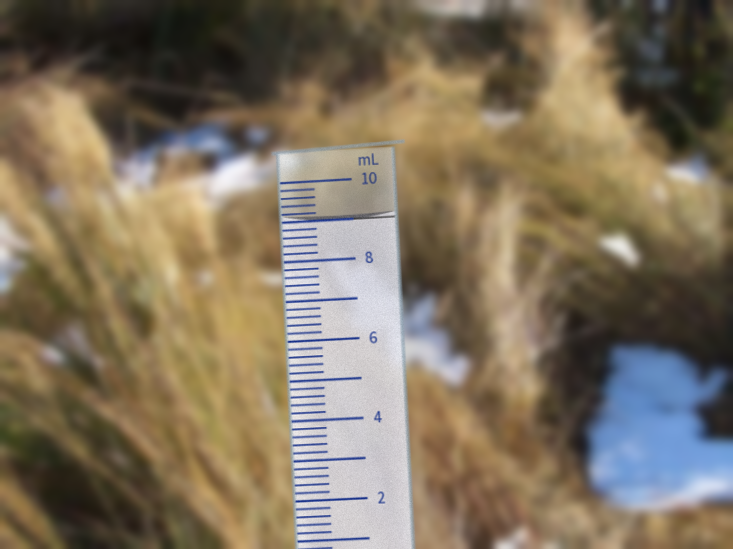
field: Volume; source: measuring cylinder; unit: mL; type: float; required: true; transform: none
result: 9 mL
